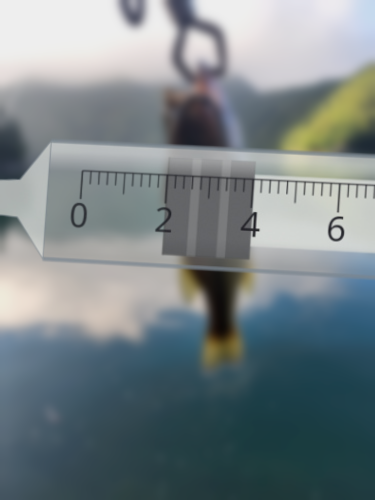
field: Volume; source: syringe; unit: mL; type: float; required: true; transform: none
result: 2 mL
